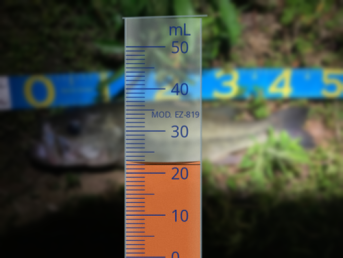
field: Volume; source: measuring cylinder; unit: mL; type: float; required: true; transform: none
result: 22 mL
